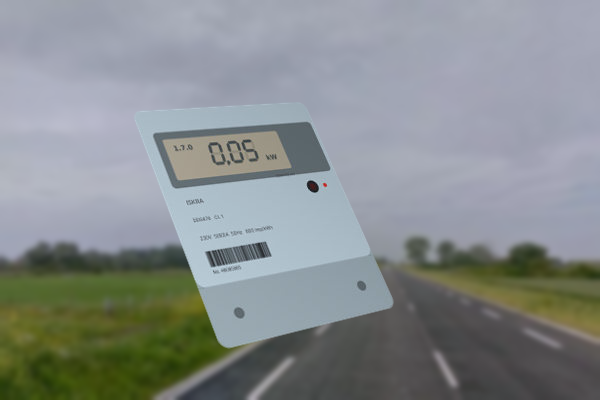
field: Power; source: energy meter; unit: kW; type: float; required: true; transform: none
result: 0.05 kW
